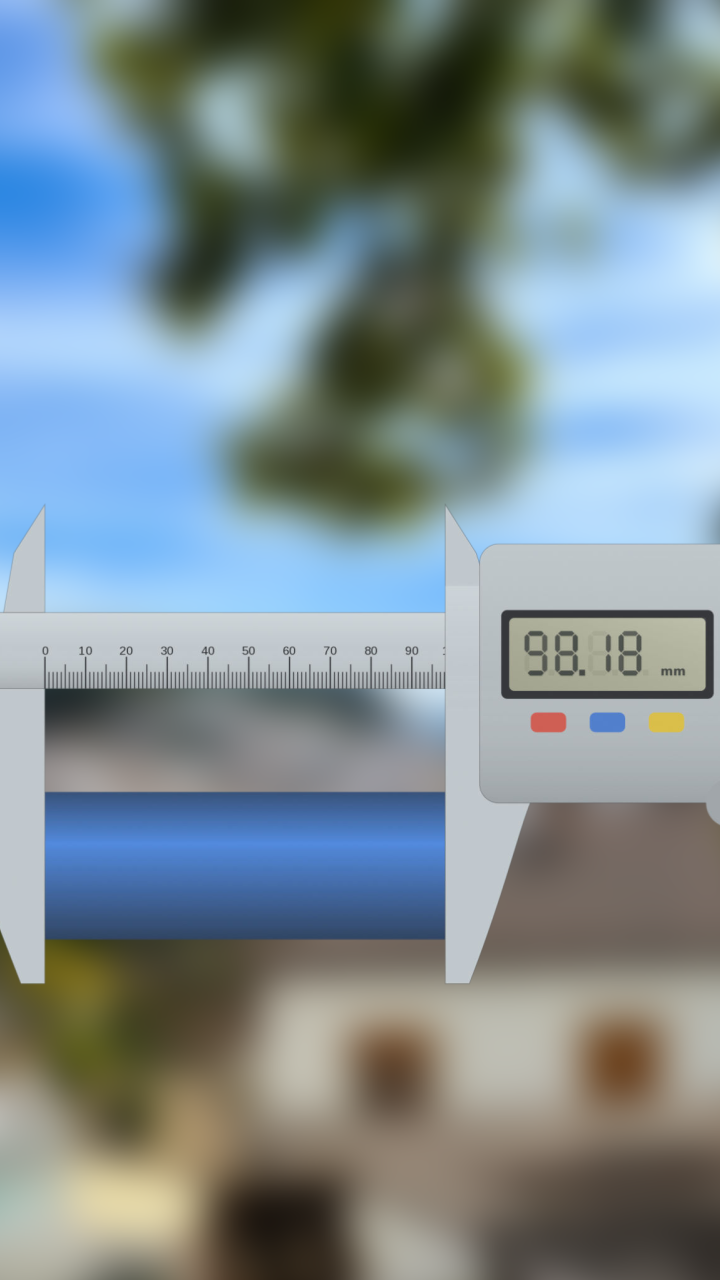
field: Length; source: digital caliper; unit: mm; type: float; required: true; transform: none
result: 98.18 mm
